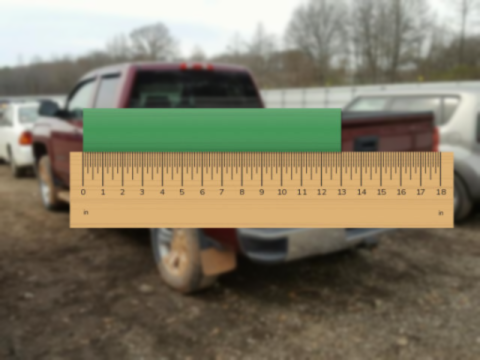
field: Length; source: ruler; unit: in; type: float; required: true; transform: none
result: 13 in
